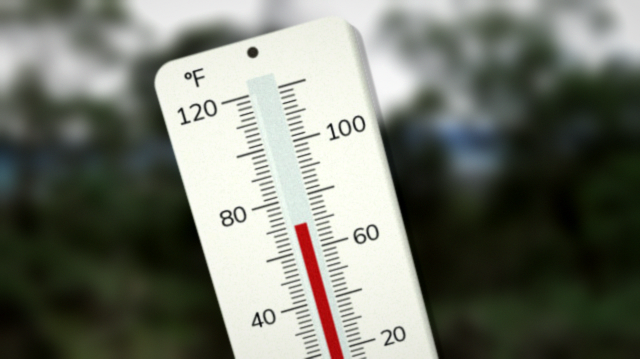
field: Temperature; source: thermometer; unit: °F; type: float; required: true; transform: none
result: 70 °F
